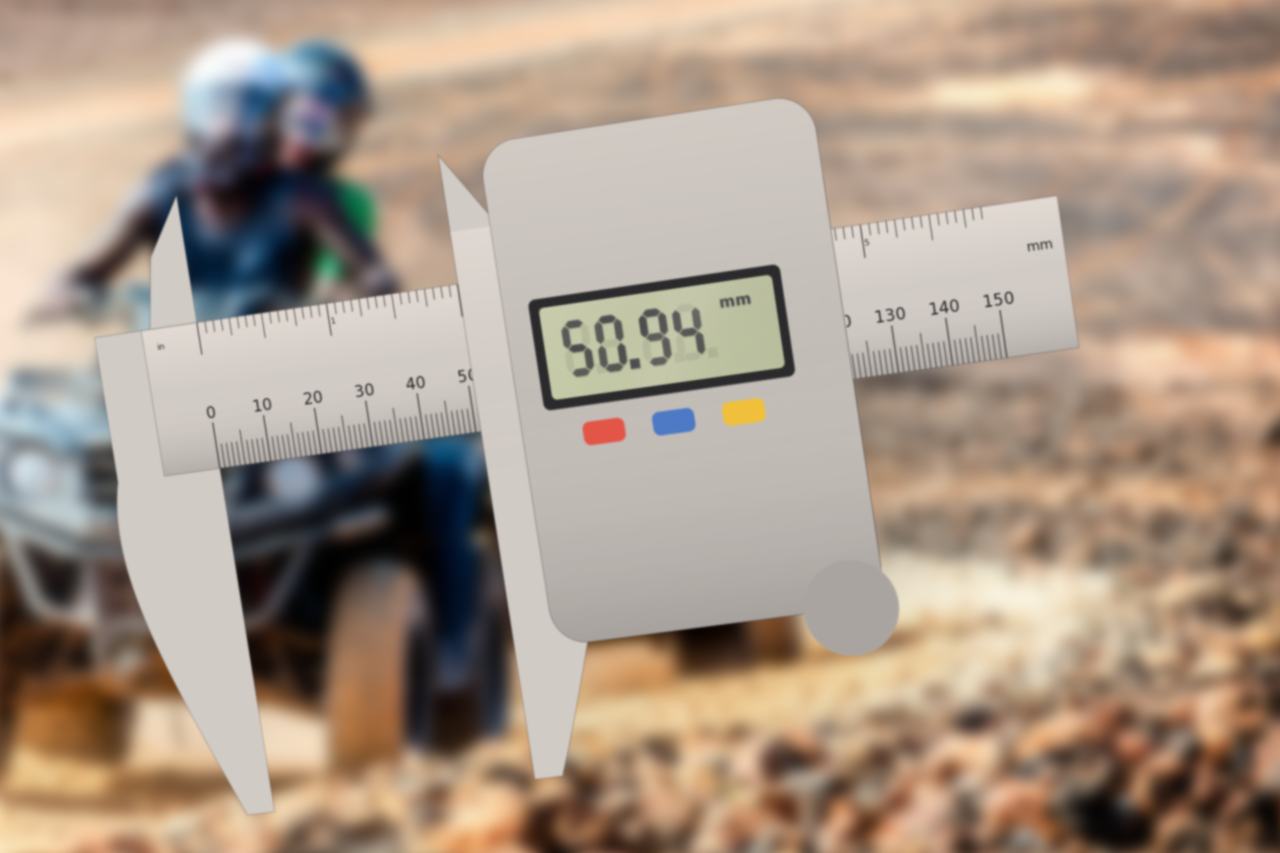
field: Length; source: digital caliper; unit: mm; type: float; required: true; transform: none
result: 50.94 mm
